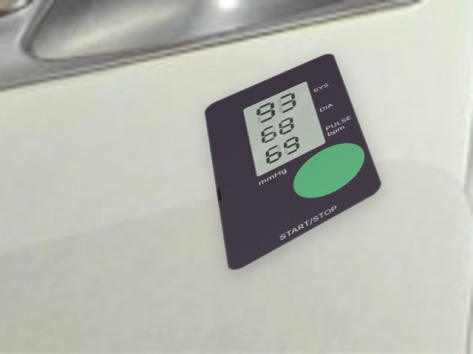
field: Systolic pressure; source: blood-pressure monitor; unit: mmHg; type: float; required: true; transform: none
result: 93 mmHg
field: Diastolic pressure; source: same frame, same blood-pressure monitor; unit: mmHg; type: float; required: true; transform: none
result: 68 mmHg
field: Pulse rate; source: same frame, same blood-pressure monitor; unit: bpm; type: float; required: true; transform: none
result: 69 bpm
